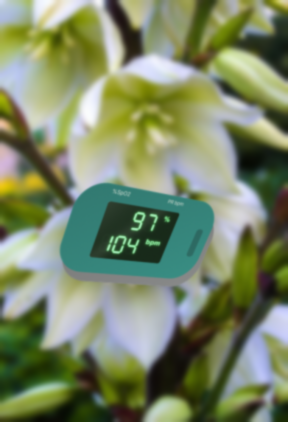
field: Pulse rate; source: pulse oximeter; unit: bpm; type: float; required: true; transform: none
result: 104 bpm
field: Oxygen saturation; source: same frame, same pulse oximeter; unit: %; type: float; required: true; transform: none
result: 97 %
